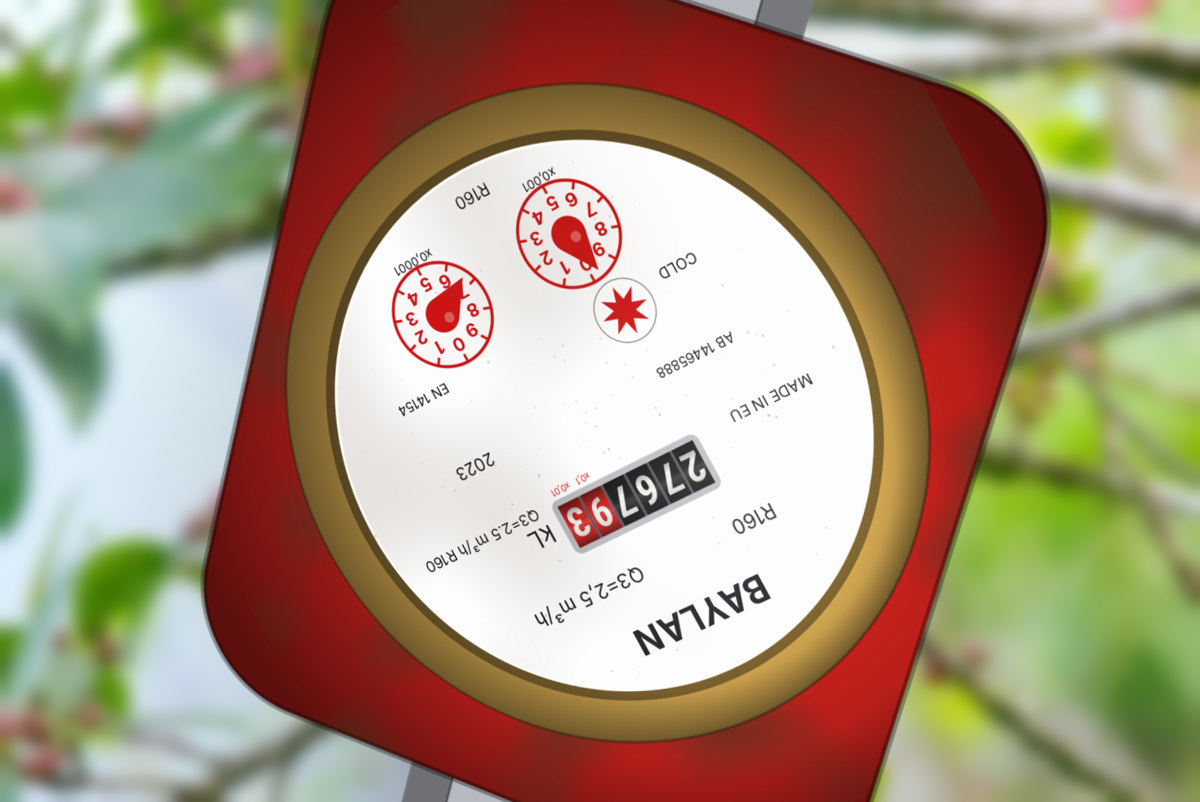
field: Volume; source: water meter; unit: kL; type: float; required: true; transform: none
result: 2767.9296 kL
